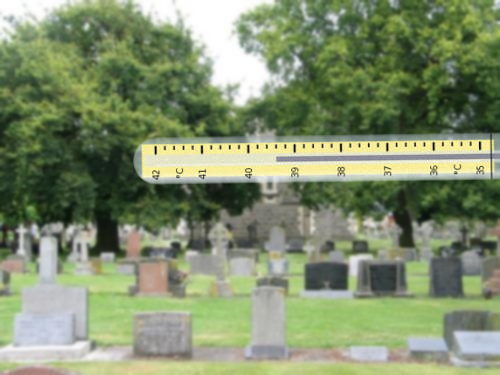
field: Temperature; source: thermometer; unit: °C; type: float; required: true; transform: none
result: 39.4 °C
